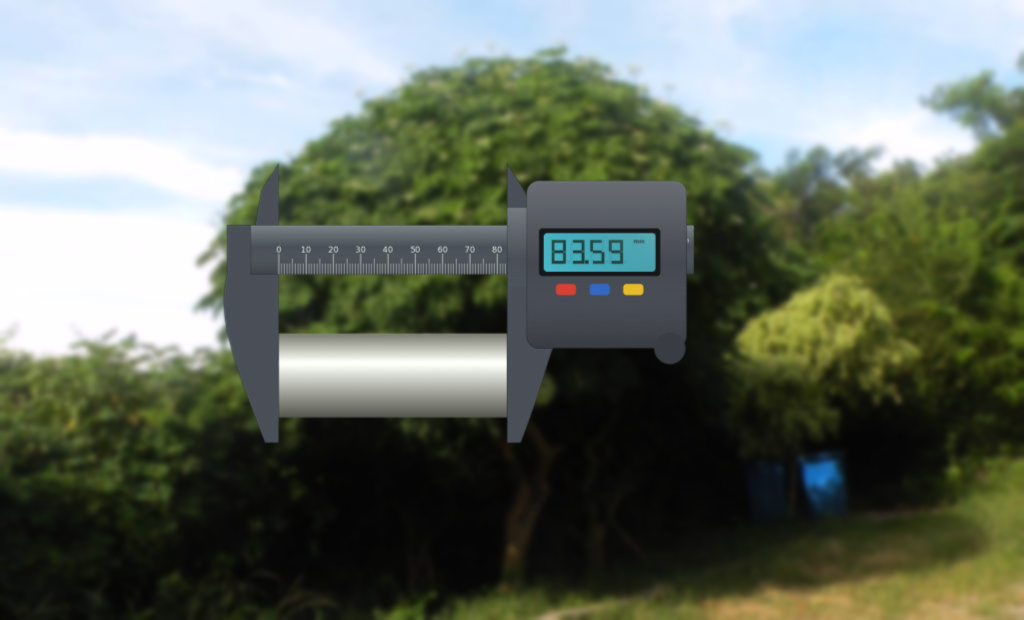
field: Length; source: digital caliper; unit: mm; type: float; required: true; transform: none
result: 83.59 mm
